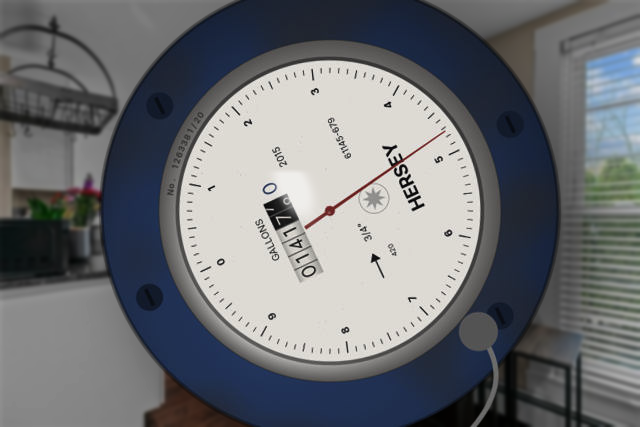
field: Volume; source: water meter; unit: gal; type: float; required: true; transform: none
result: 141774.7 gal
